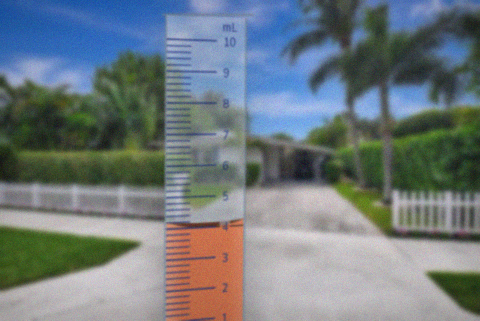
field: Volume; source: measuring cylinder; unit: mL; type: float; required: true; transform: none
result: 4 mL
